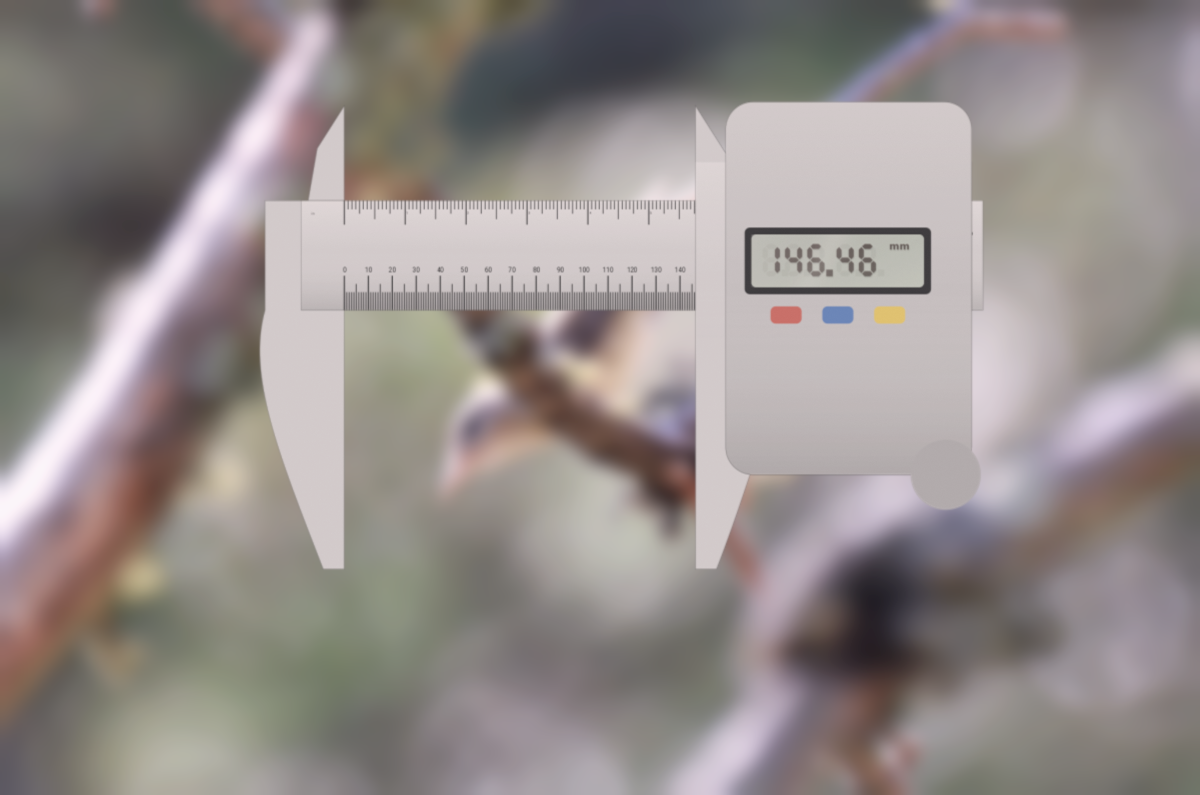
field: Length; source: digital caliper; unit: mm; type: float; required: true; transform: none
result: 146.46 mm
